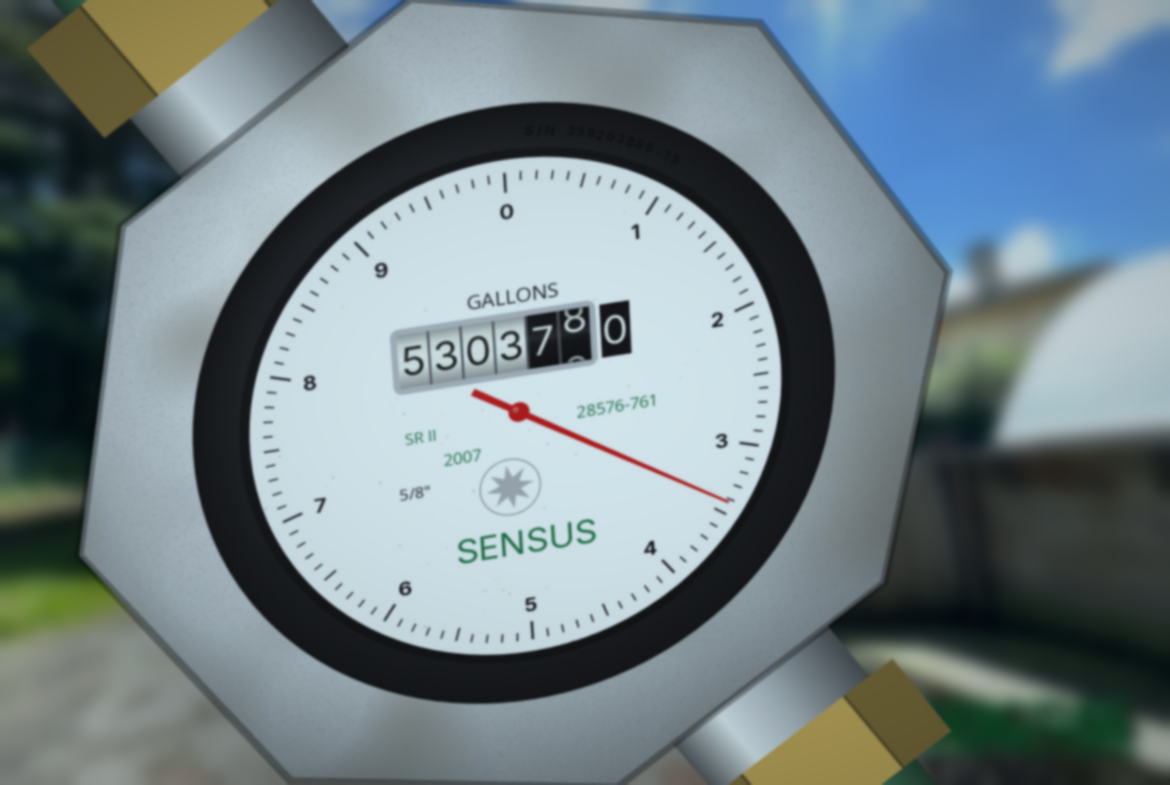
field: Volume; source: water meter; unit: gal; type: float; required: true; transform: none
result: 5303783.4 gal
